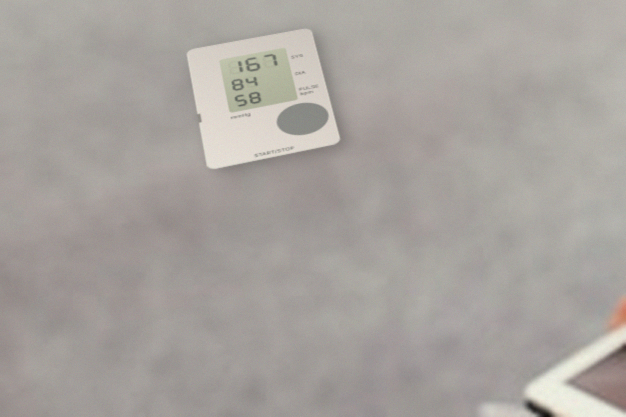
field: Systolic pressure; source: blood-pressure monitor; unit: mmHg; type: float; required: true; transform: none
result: 167 mmHg
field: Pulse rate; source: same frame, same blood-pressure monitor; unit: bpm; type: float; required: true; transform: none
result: 58 bpm
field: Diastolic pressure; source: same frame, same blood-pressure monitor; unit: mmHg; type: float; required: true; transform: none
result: 84 mmHg
